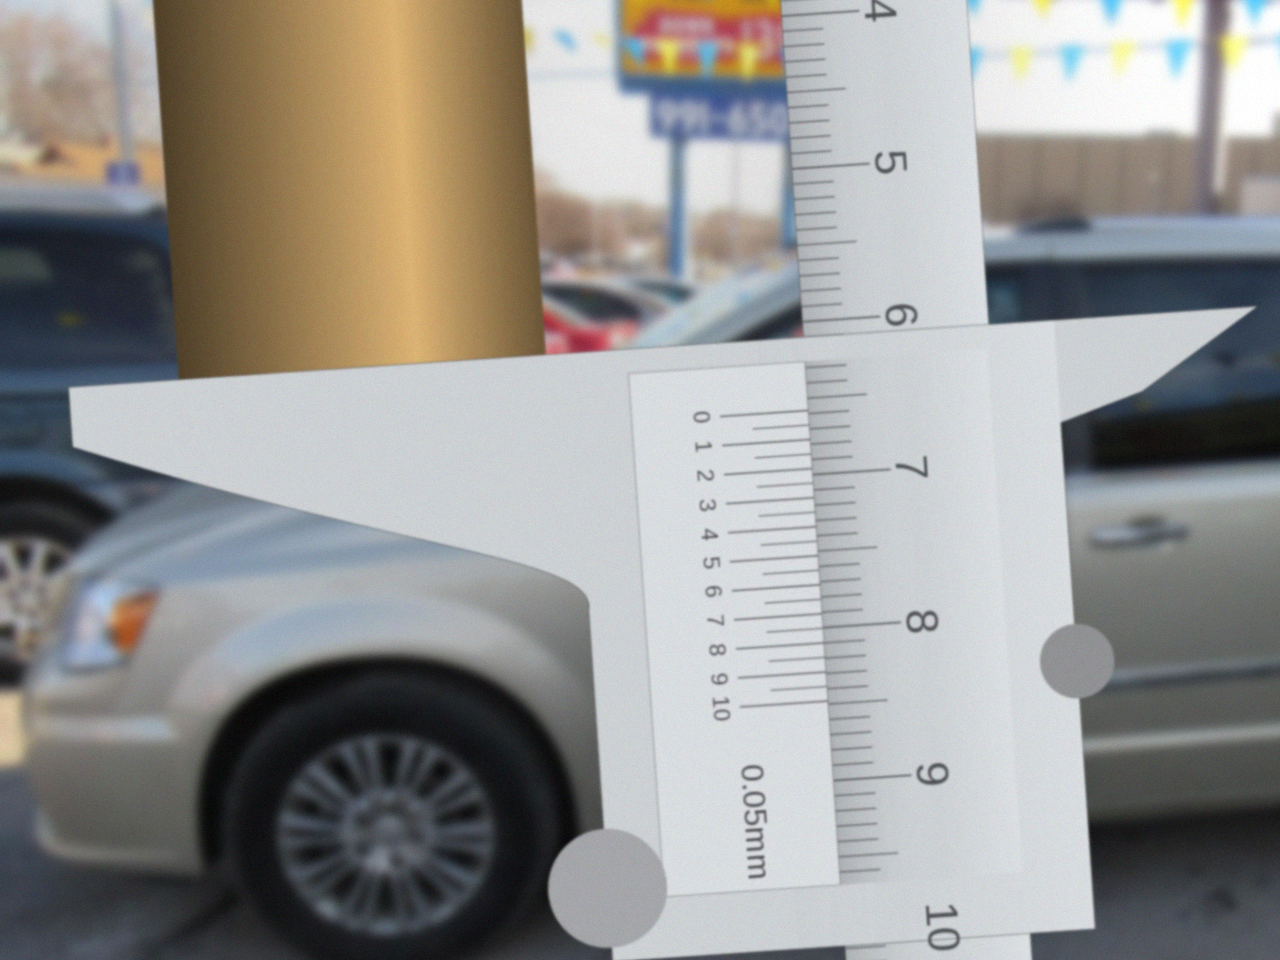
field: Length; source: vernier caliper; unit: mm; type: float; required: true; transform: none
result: 65.8 mm
